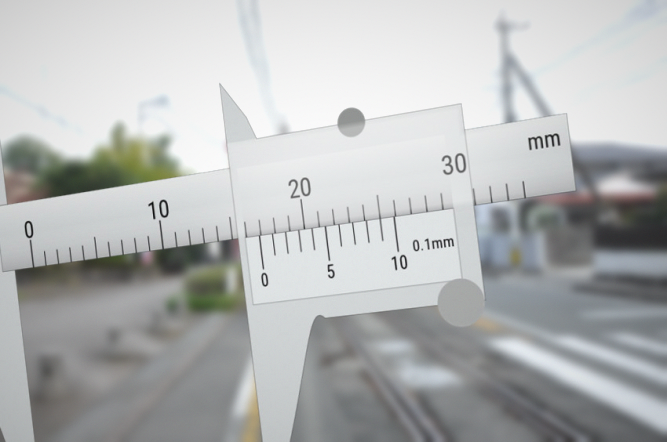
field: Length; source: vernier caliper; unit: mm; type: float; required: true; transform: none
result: 16.9 mm
